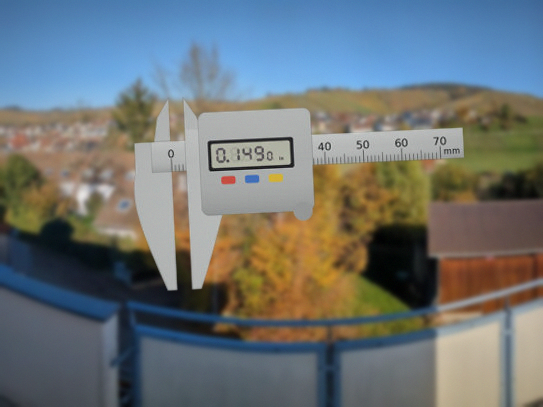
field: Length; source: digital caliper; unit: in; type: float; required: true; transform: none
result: 0.1490 in
